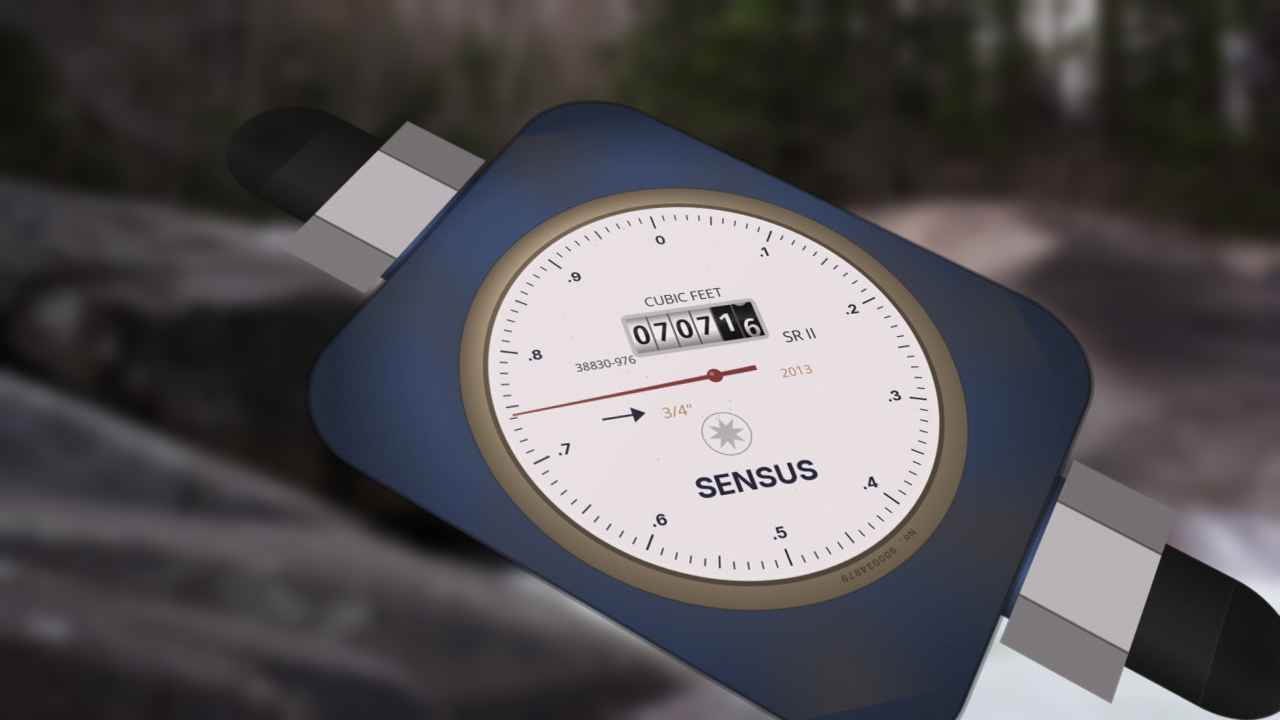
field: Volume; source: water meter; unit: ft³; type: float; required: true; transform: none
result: 70715.74 ft³
